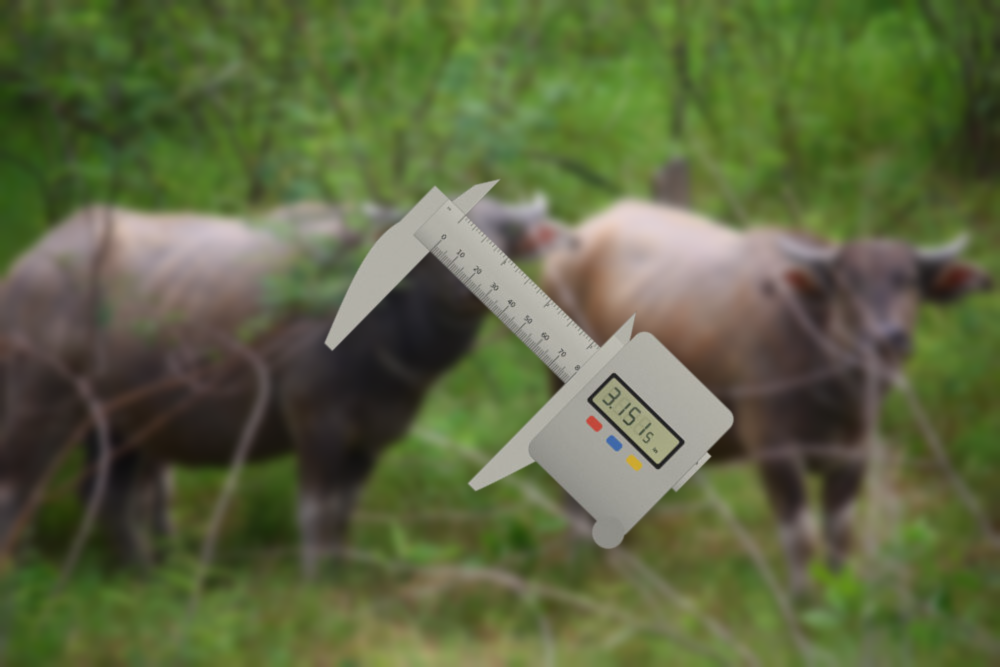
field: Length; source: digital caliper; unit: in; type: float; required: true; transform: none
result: 3.1515 in
